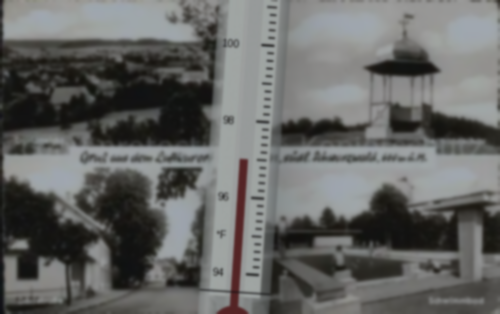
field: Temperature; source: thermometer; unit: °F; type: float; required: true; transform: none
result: 97 °F
